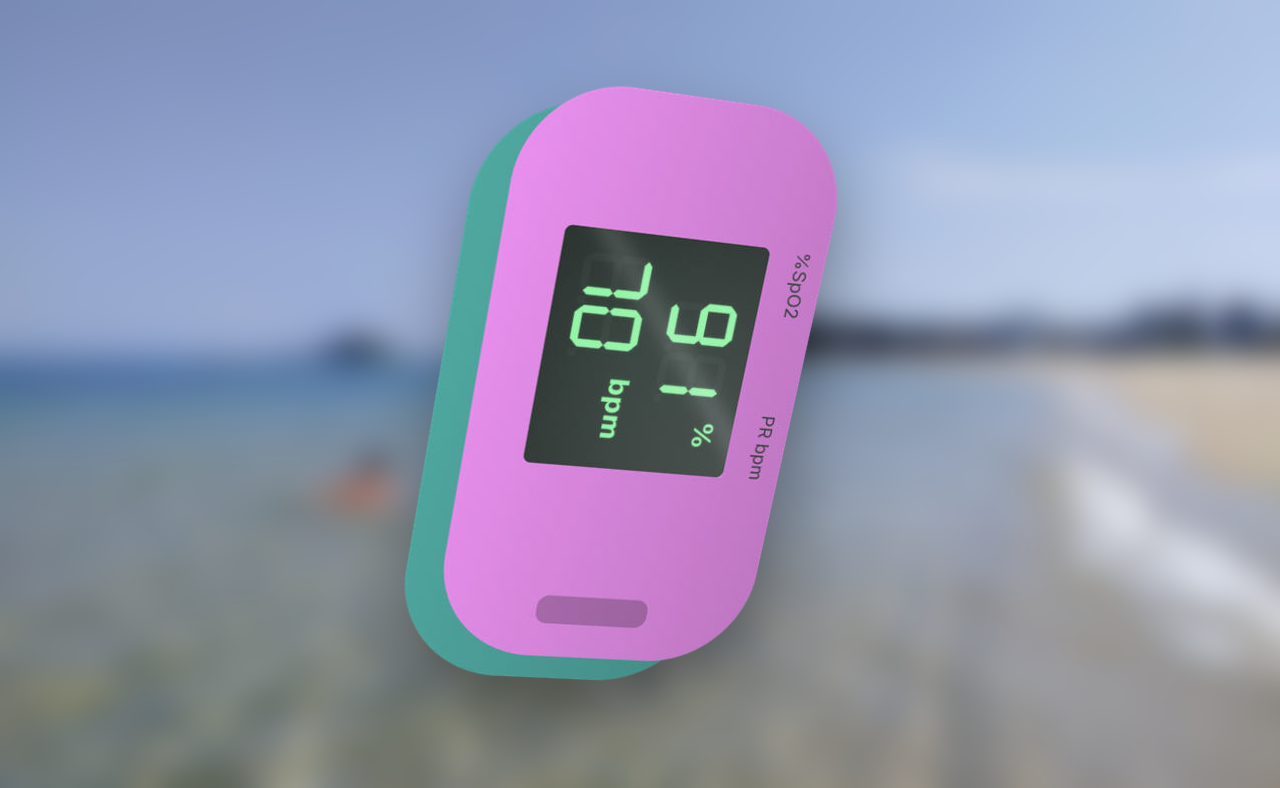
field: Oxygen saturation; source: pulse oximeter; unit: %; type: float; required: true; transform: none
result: 91 %
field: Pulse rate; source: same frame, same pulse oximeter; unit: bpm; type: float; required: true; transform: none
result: 70 bpm
